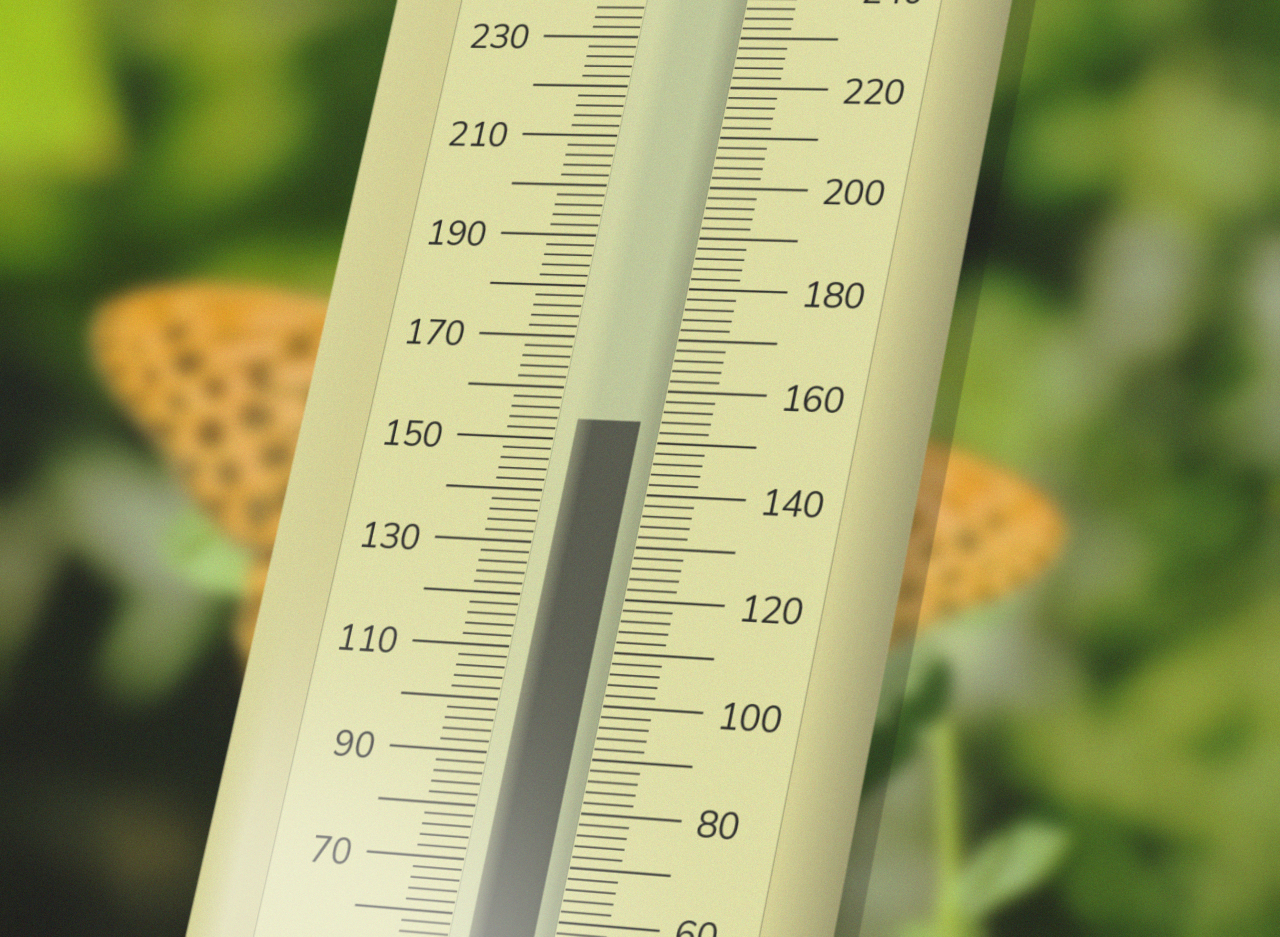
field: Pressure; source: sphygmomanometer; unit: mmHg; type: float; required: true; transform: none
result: 154 mmHg
